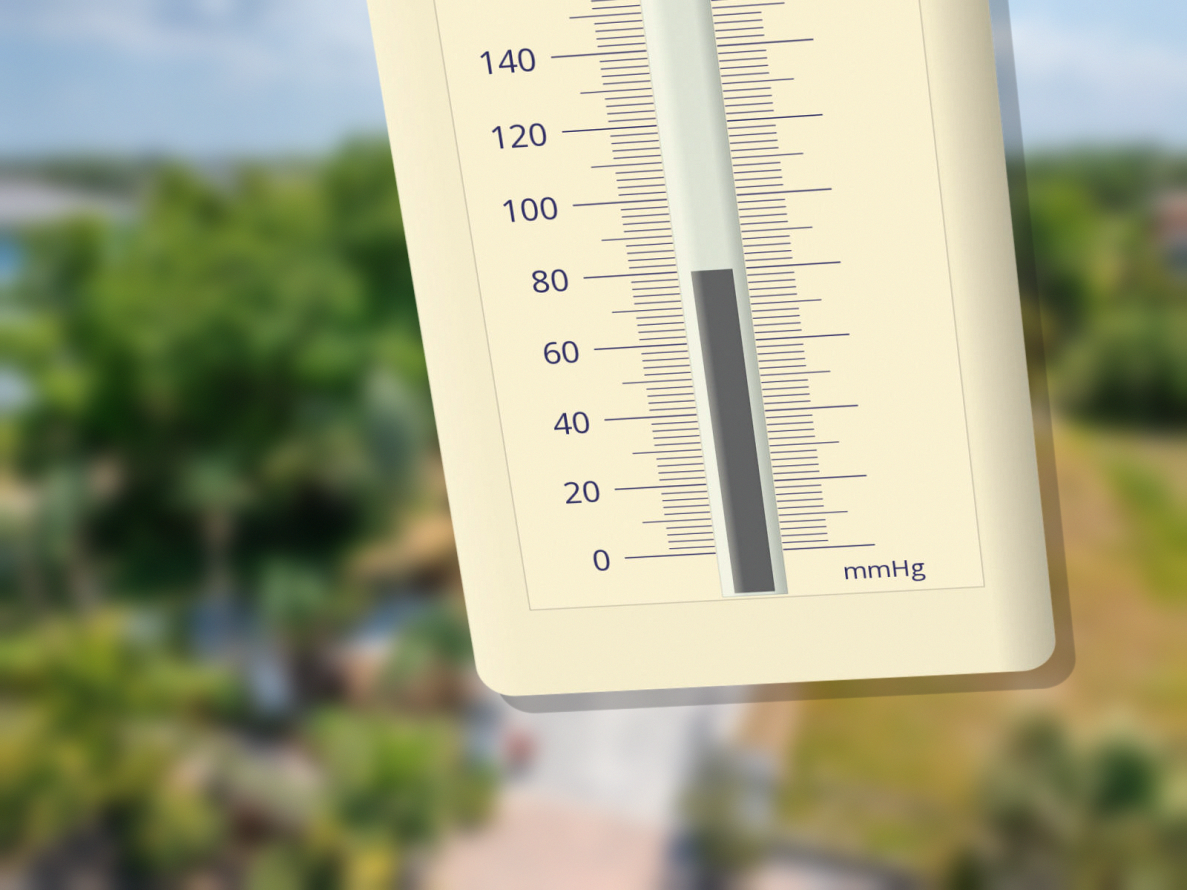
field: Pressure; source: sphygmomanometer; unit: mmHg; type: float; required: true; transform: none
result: 80 mmHg
